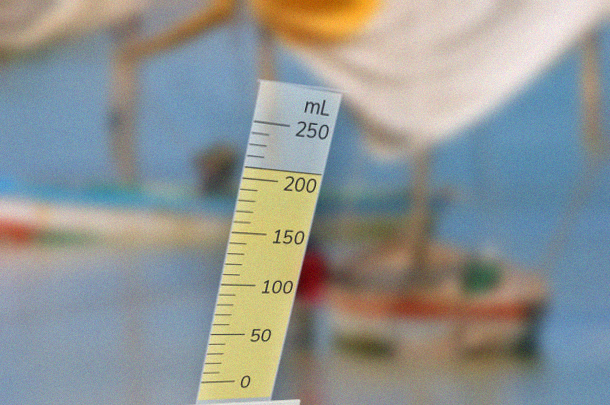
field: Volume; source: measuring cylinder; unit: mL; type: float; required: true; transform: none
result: 210 mL
